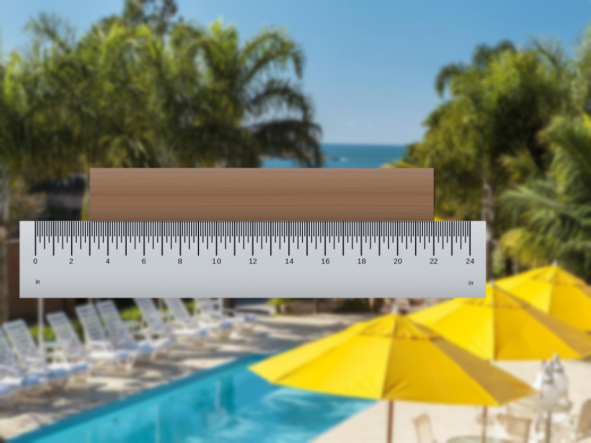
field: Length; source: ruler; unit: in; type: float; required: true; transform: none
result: 19 in
